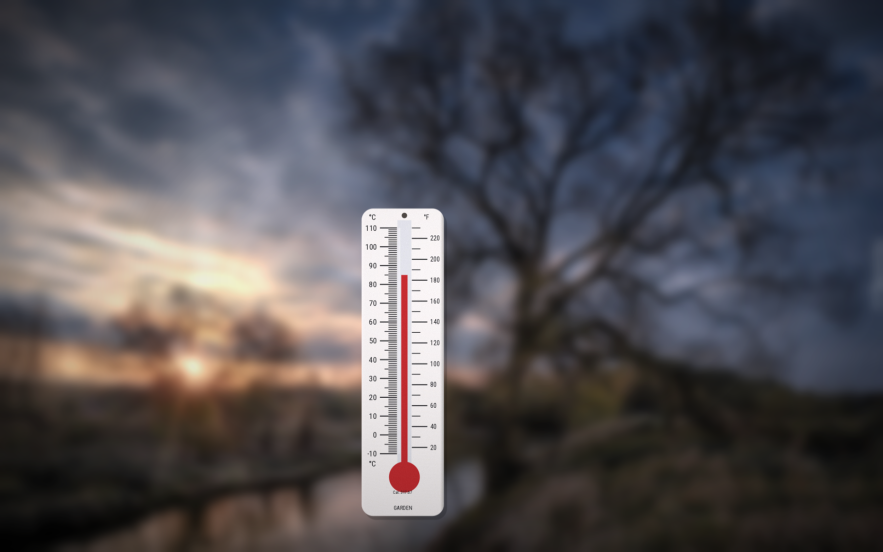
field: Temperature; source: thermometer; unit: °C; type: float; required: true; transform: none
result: 85 °C
